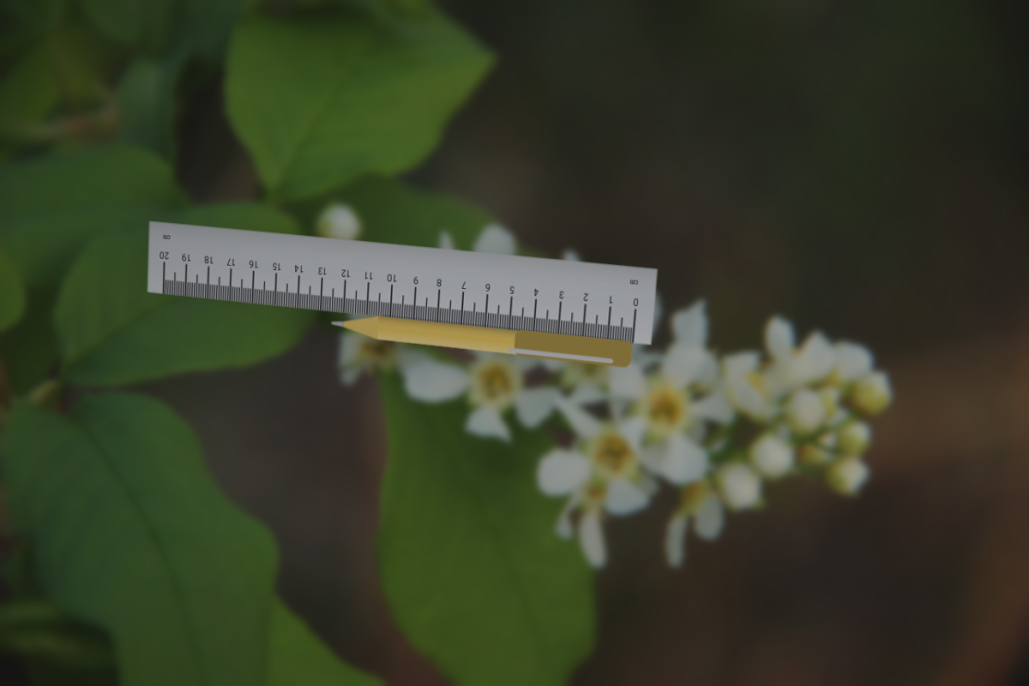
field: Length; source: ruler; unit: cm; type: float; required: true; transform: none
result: 12.5 cm
